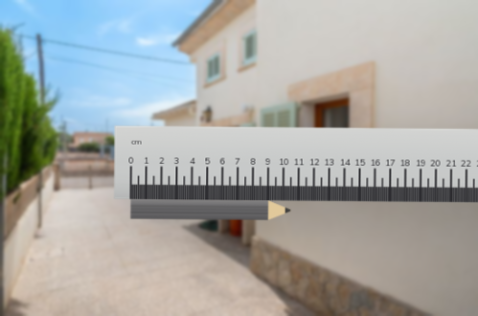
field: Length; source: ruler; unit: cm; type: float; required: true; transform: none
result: 10.5 cm
